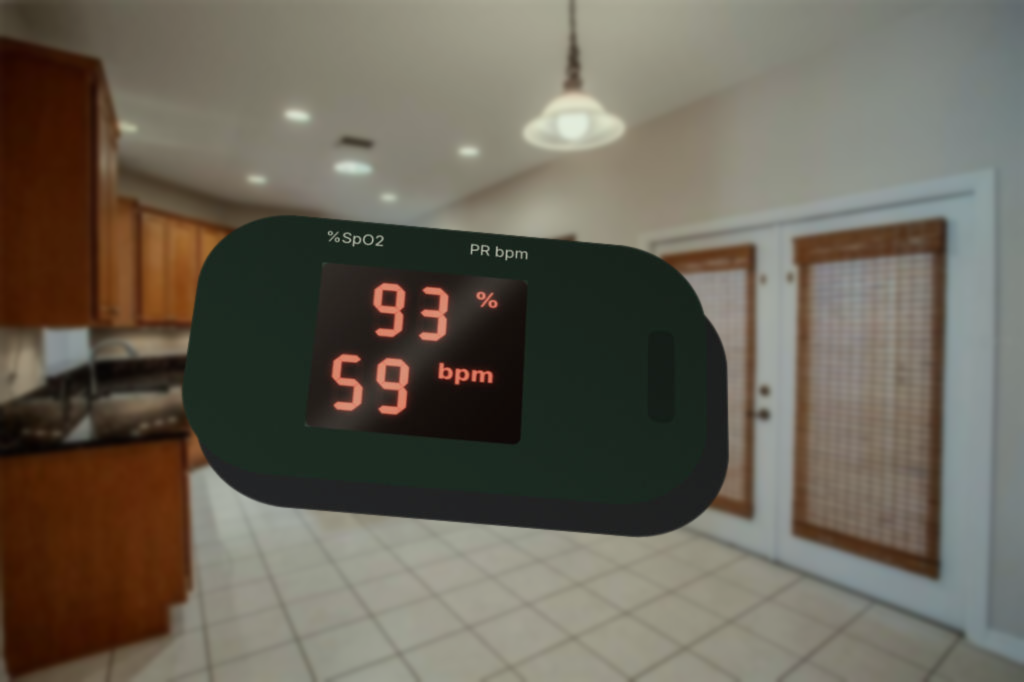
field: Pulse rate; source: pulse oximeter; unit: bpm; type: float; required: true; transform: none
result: 59 bpm
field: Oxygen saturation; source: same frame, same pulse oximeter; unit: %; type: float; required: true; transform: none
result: 93 %
